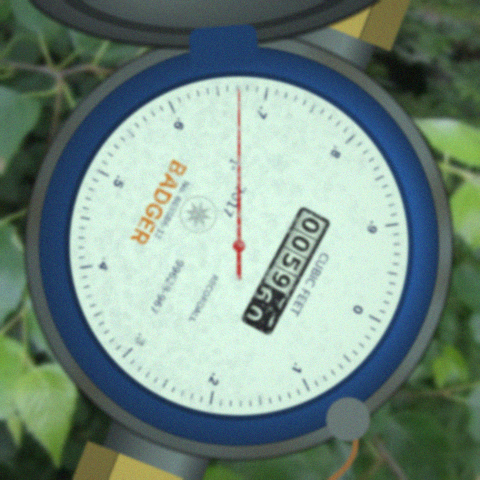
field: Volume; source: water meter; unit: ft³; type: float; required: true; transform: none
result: 5959.67 ft³
